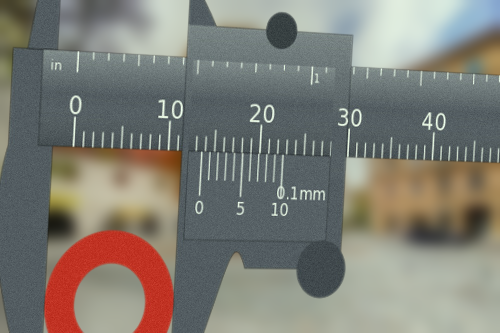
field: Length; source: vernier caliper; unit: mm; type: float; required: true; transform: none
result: 13.6 mm
